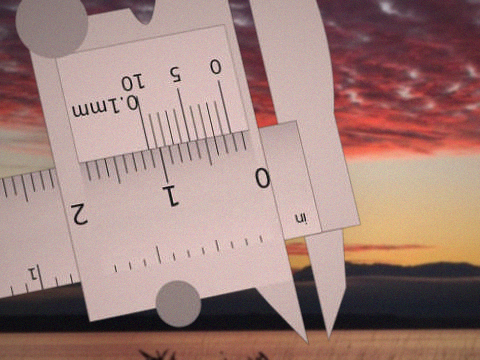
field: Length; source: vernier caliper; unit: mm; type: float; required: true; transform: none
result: 2.2 mm
